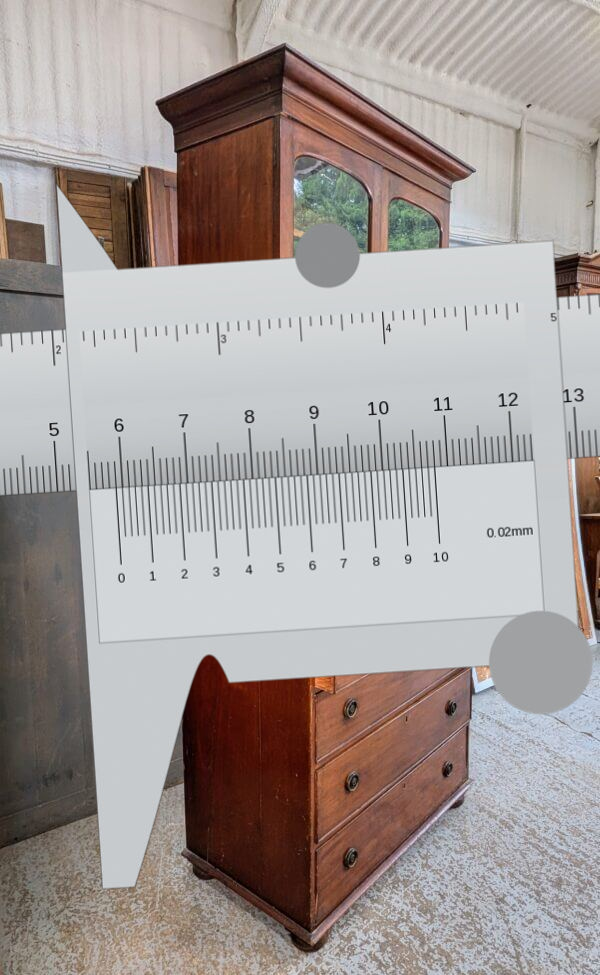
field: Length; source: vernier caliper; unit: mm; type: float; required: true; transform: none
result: 59.0 mm
